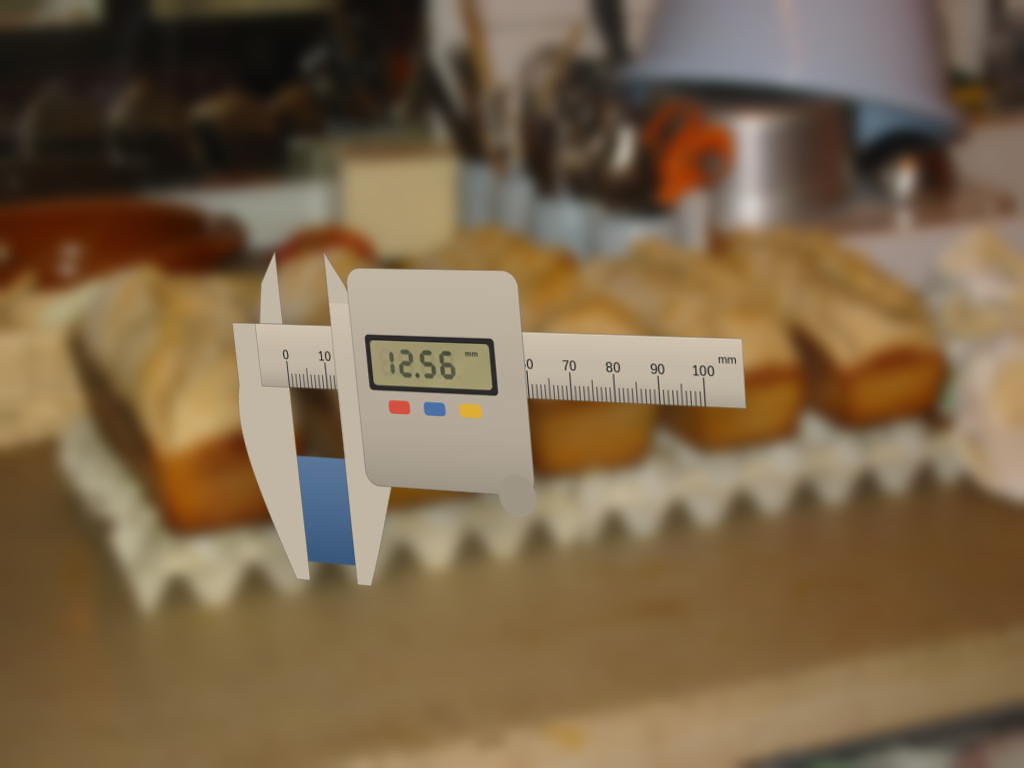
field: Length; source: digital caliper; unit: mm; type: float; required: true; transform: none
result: 12.56 mm
